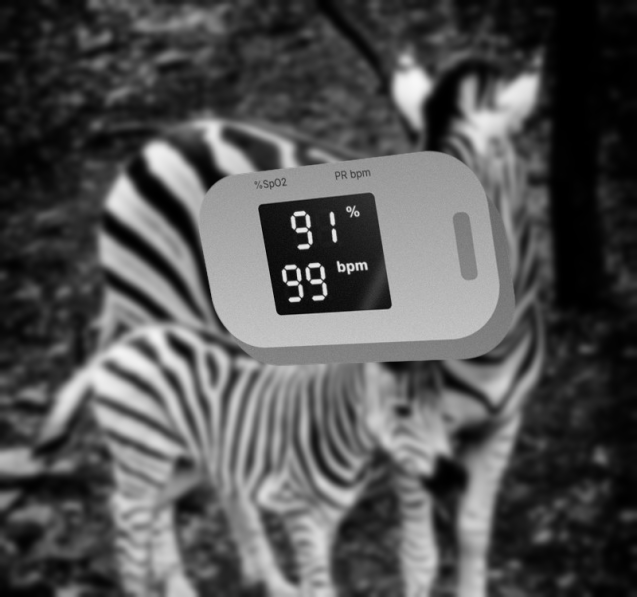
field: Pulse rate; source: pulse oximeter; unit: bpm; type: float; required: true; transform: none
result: 99 bpm
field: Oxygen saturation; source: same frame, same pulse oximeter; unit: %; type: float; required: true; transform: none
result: 91 %
